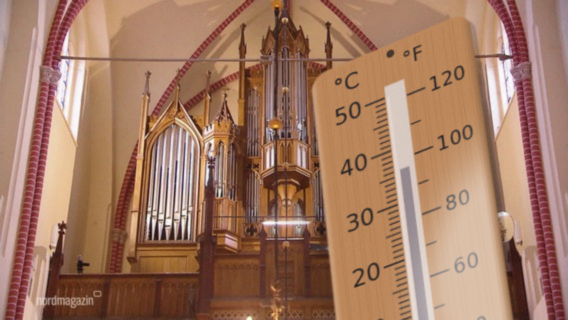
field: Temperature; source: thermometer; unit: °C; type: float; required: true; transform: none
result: 36 °C
